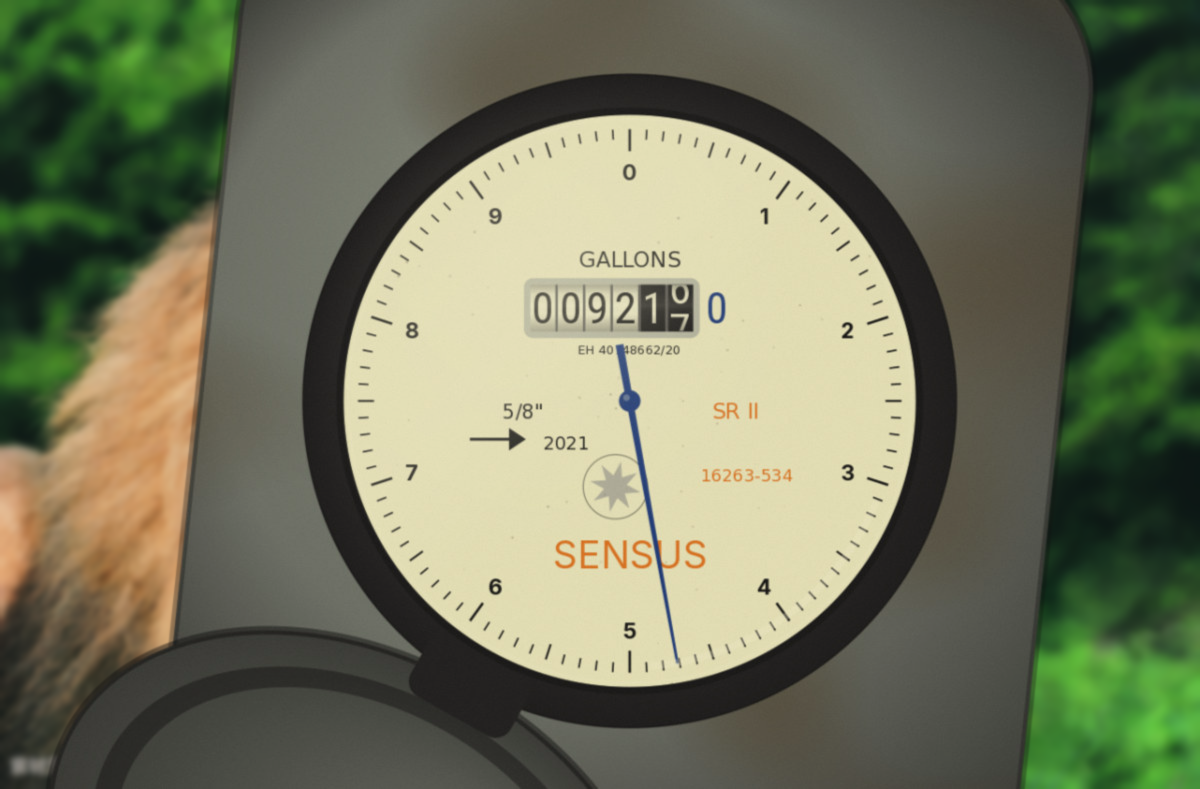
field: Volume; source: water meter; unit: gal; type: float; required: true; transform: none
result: 92164.7 gal
